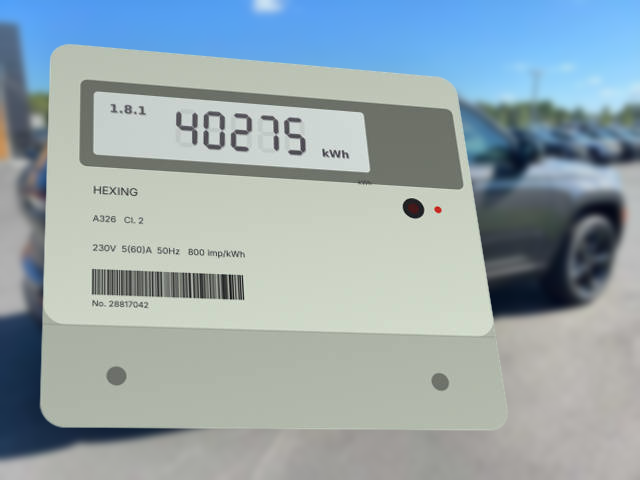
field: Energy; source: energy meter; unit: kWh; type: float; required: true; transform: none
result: 40275 kWh
